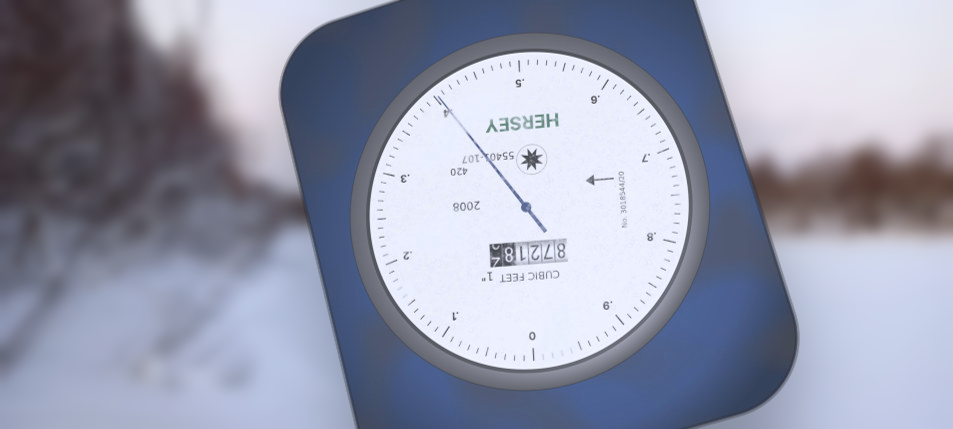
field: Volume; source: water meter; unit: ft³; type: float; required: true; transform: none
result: 872182.40 ft³
